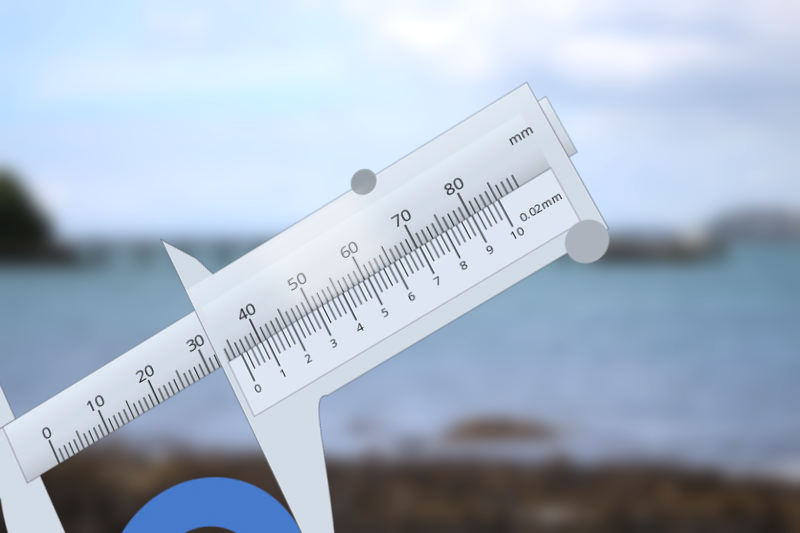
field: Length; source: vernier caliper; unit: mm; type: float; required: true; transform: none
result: 36.2 mm
